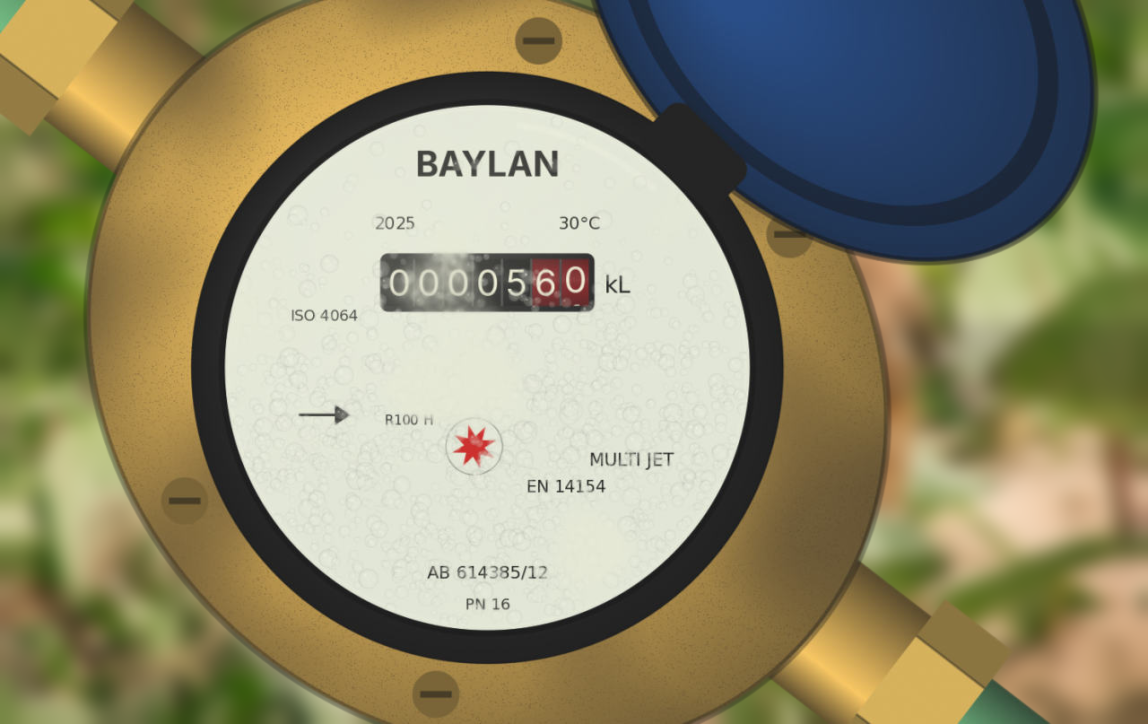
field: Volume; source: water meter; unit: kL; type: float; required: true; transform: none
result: 5.60 kL
